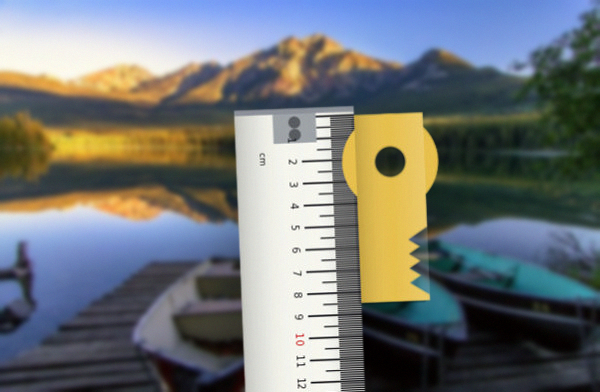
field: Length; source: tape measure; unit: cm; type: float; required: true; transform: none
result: 8.5 cm
